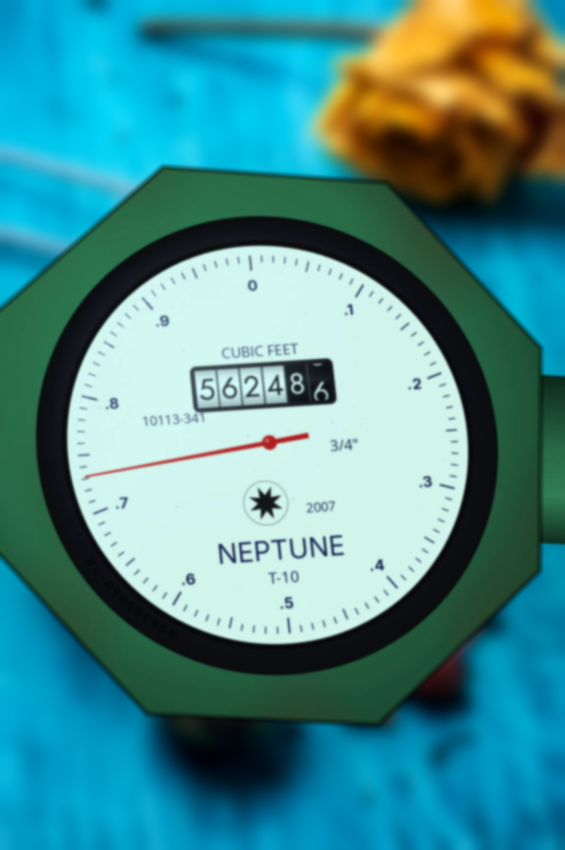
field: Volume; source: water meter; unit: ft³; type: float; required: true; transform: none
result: 562485.73 ft³
